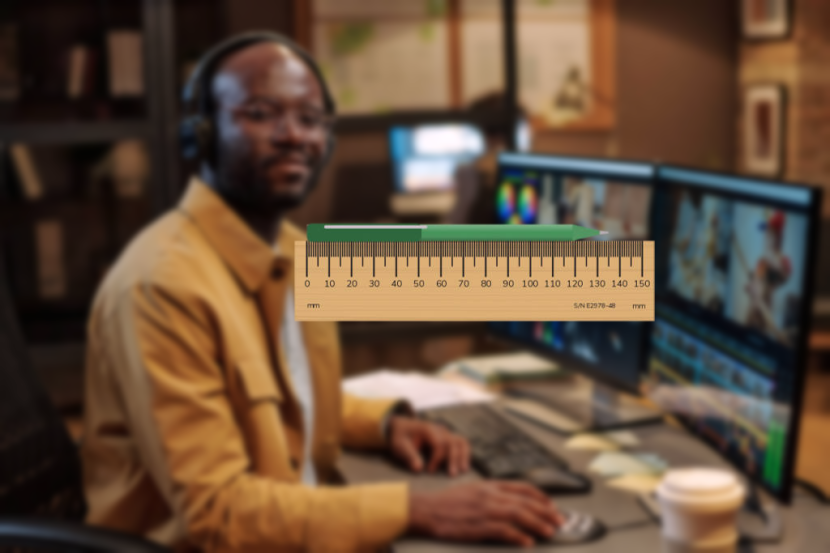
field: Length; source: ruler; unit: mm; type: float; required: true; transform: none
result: 135 mm
